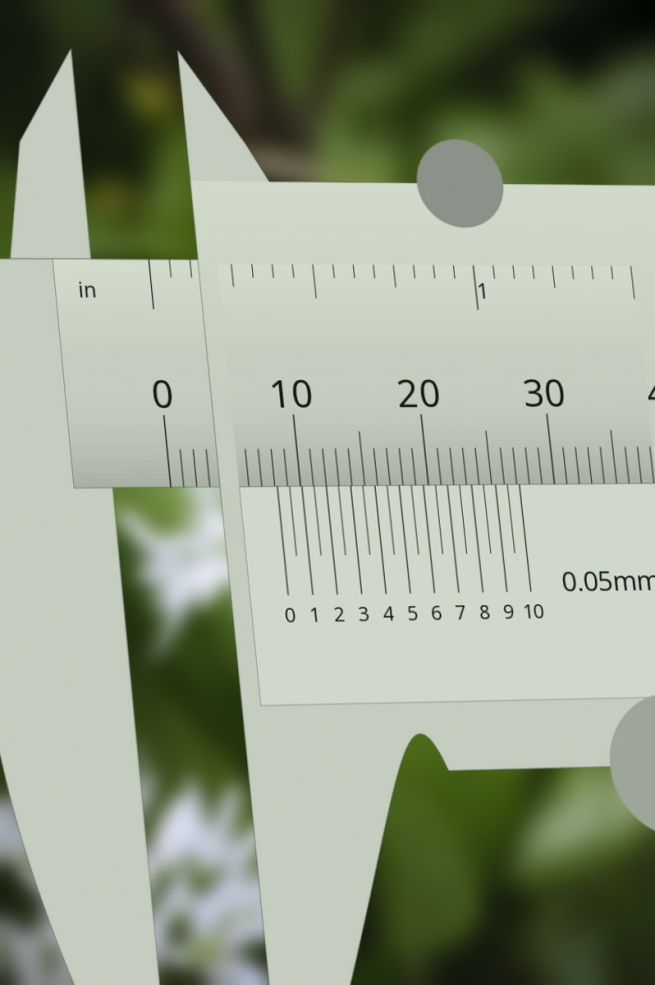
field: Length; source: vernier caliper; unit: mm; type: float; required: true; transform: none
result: 8.2 mm
